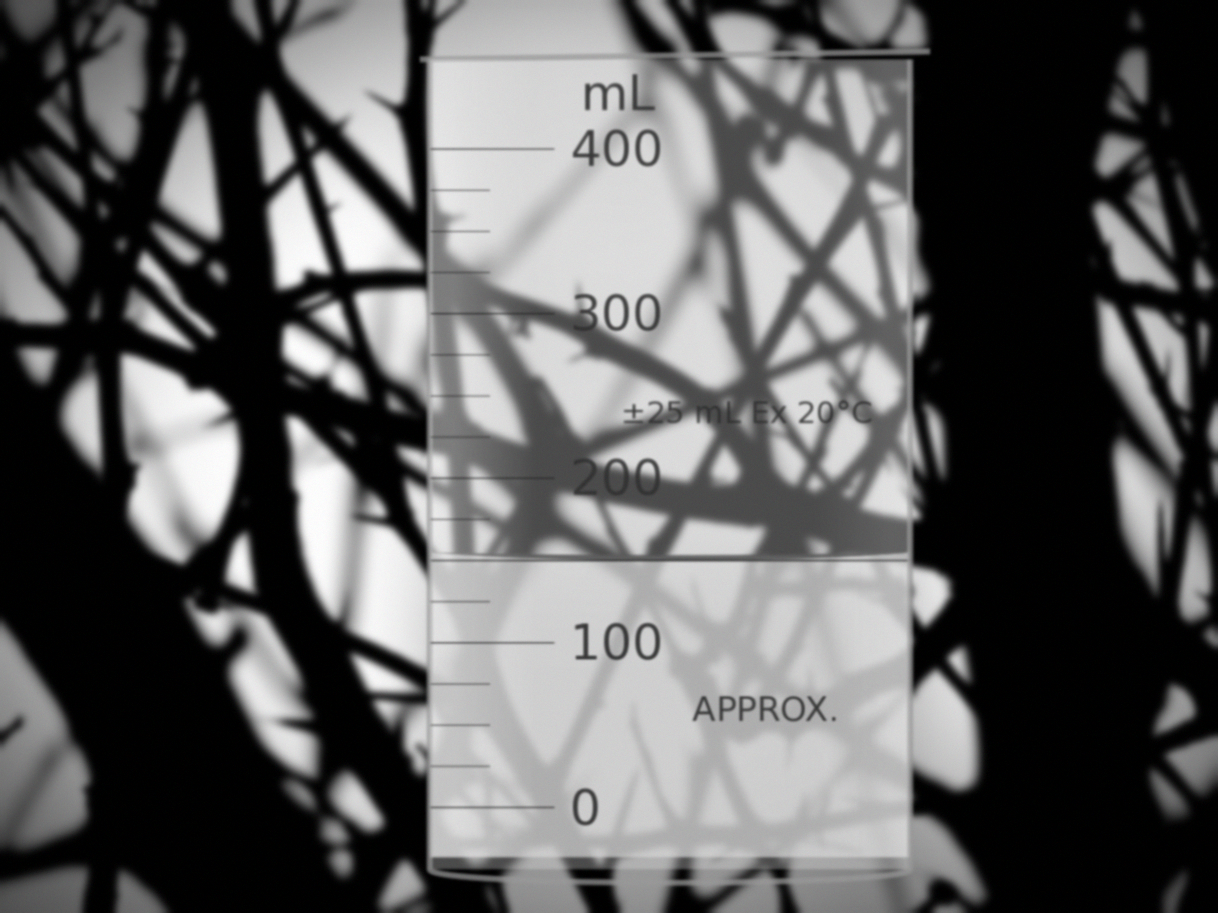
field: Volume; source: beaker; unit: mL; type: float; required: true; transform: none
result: 150 mL
